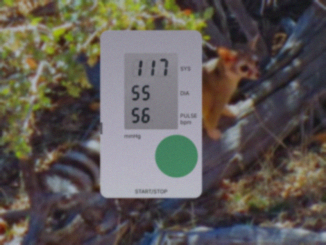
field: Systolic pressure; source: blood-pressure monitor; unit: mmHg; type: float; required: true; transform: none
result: 117 mmHg
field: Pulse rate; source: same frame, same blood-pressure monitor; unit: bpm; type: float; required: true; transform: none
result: 56 bpm
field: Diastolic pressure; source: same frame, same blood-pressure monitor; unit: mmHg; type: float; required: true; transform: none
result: 55 mmHg
